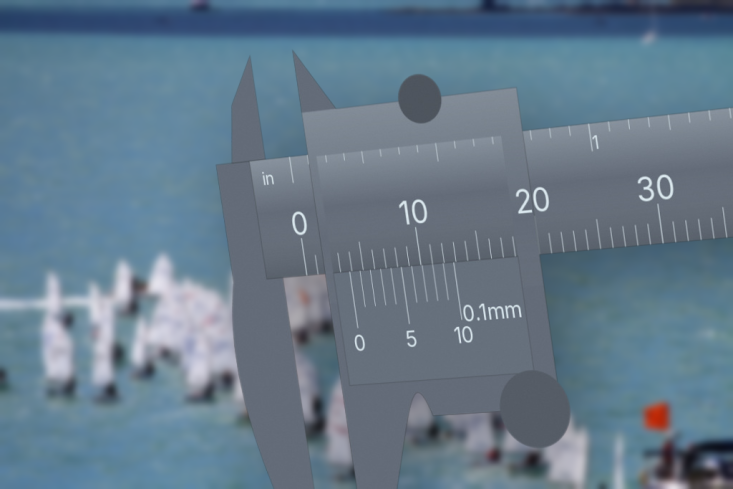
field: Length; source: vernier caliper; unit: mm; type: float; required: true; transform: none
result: 3.8 mm
